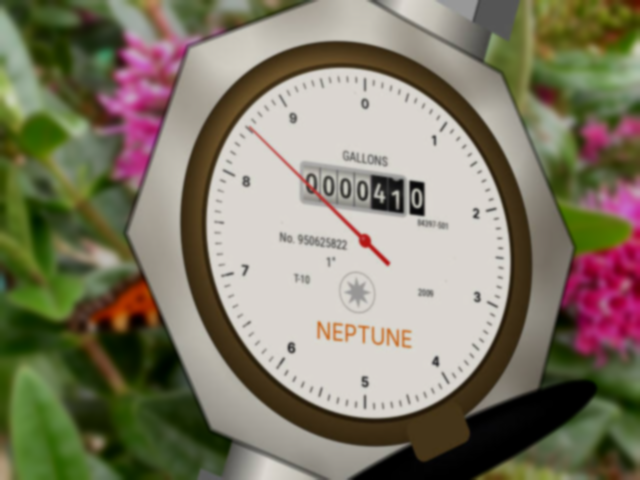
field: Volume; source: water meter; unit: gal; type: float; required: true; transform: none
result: 408.5 gal
